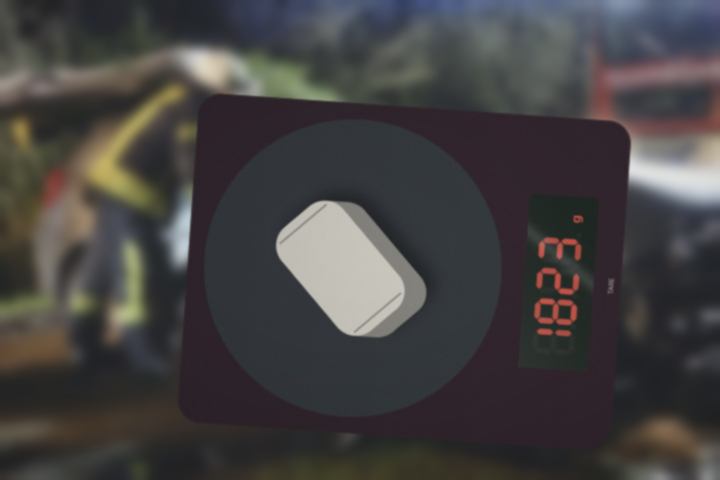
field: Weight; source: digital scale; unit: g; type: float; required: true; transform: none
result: 1823 g
